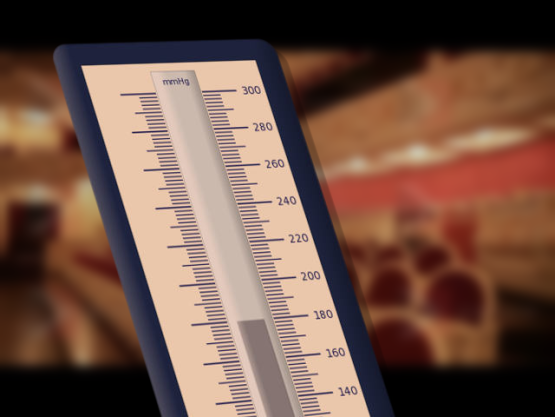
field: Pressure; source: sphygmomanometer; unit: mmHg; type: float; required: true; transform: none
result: 180 mmHg
